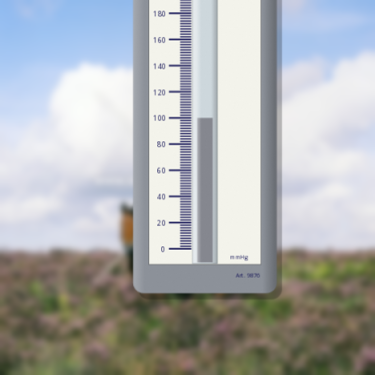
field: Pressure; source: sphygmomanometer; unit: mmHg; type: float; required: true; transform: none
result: 100 mmHg
